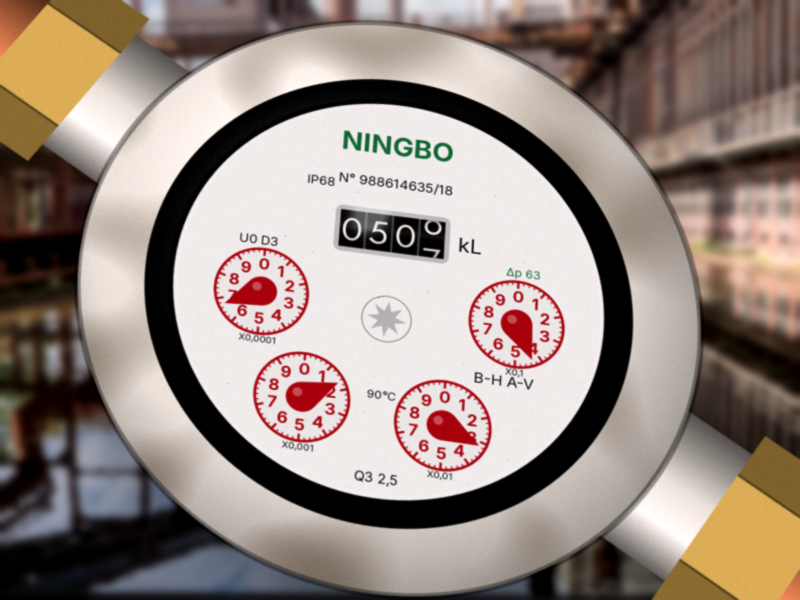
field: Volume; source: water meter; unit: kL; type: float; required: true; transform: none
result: 506.4316 kL
